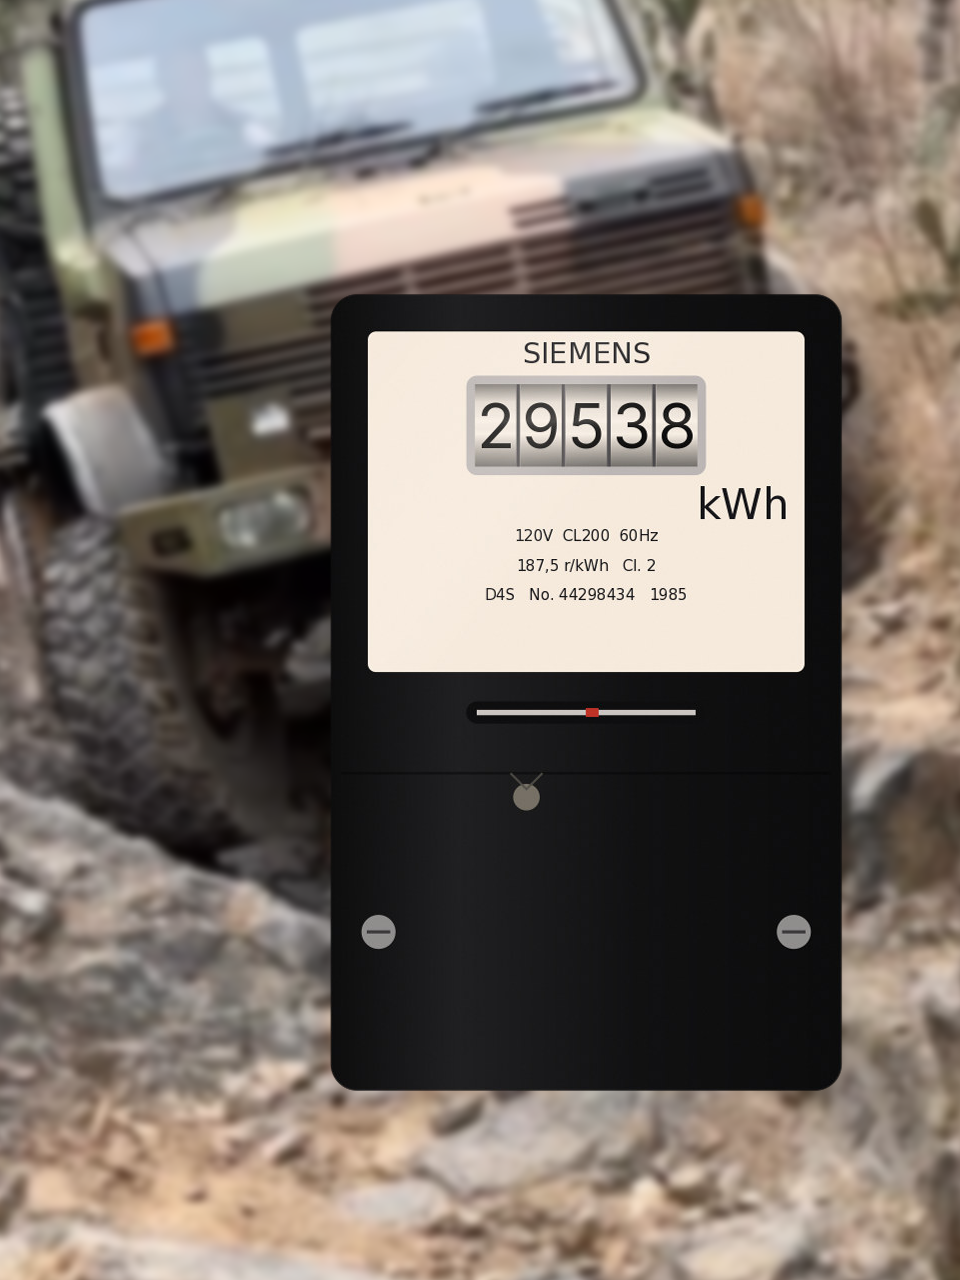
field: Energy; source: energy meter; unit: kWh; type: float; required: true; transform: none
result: 29538 kWh
